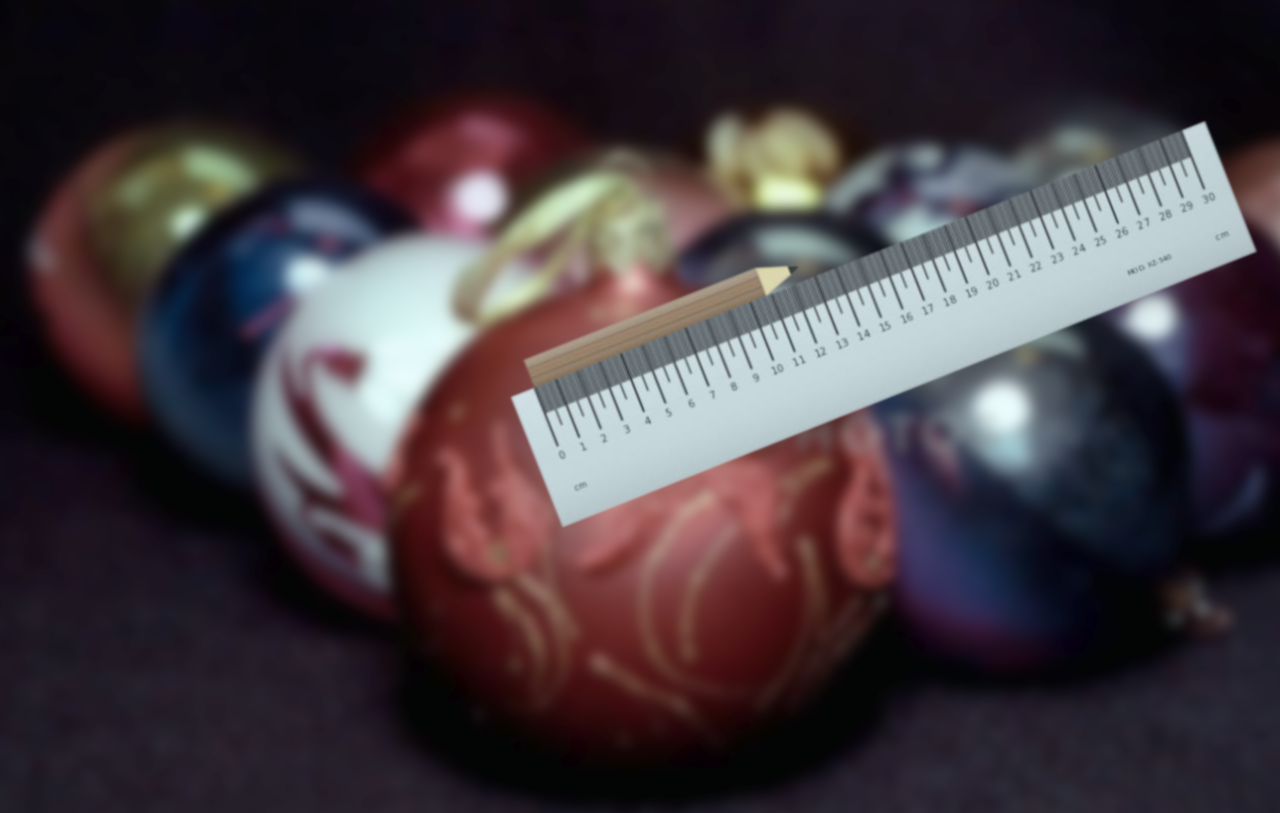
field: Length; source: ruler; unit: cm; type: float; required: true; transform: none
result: 12.5 cm
